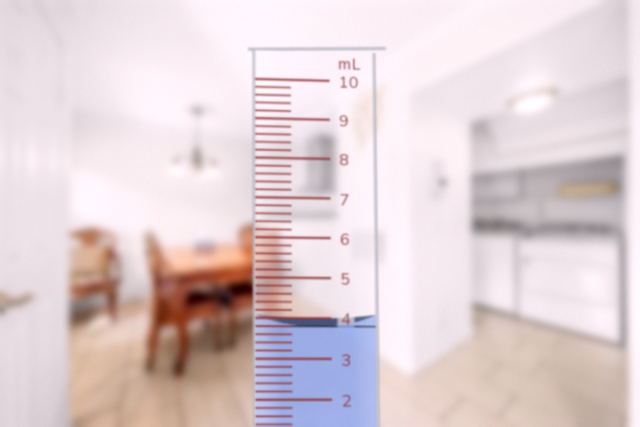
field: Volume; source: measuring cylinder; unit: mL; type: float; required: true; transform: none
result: 3.8 mL
